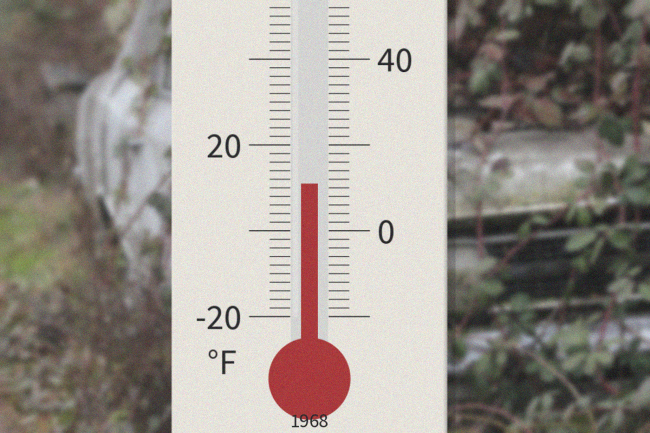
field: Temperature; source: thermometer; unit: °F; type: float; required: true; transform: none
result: 11 °F
